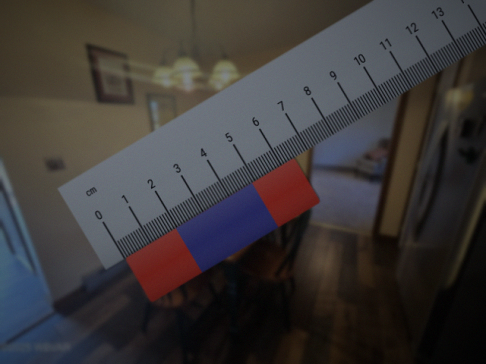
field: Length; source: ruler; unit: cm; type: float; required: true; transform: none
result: 6.5 cm
